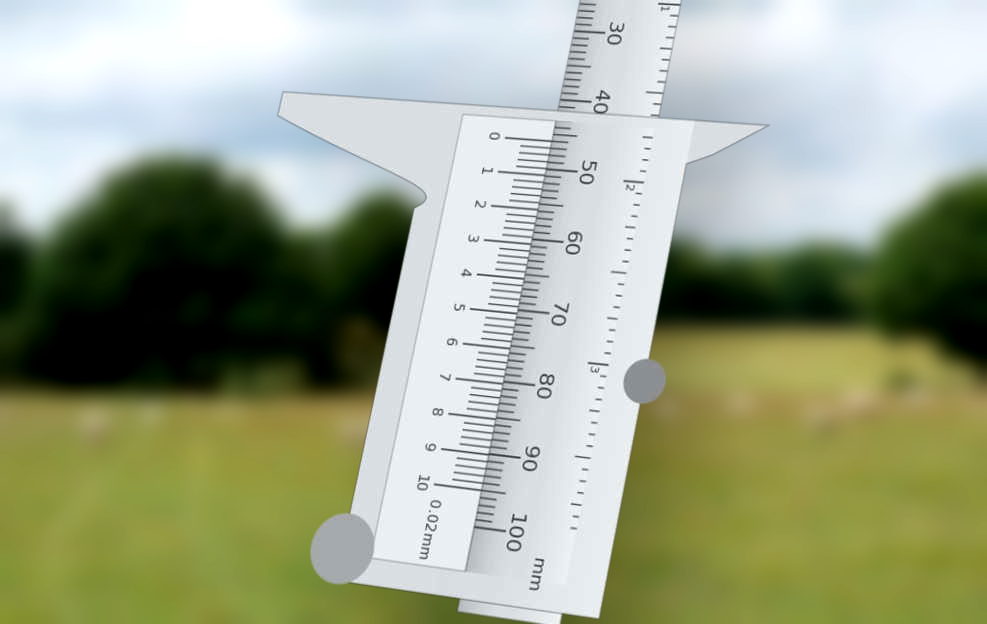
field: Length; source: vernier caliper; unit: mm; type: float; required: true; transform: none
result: 46.0 mm
